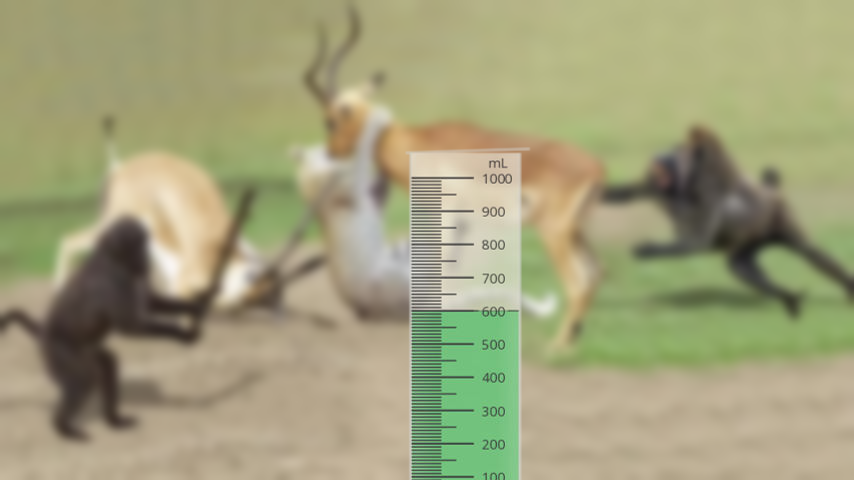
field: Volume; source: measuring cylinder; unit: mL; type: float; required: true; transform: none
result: 600 mL
